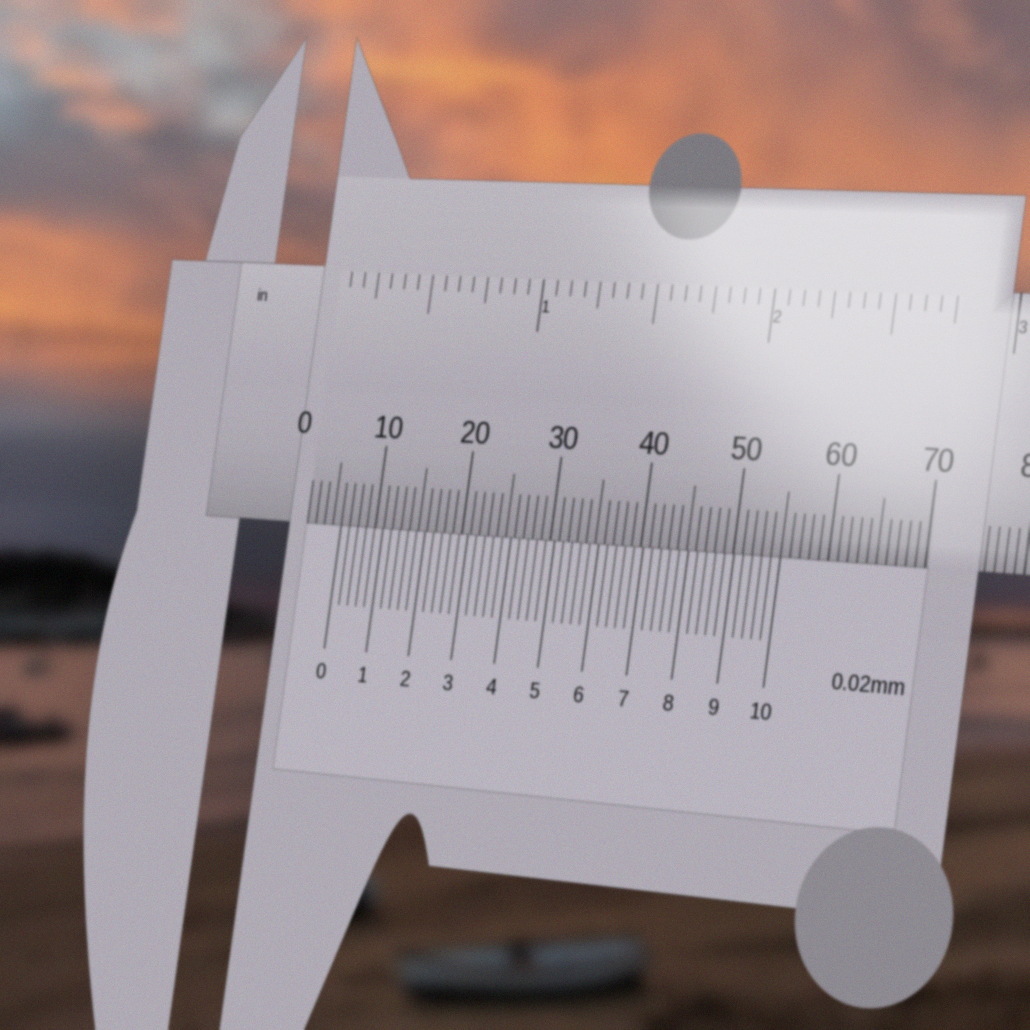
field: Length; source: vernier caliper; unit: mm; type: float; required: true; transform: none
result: 6.0 mm
